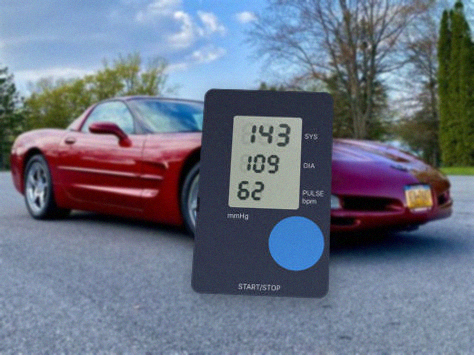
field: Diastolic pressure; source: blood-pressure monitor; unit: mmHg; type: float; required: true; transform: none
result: 109 mmHg
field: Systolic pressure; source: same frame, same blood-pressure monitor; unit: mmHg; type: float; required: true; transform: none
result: 143 mmHg
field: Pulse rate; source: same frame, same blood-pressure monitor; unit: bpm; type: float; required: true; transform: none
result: 62 bpm
